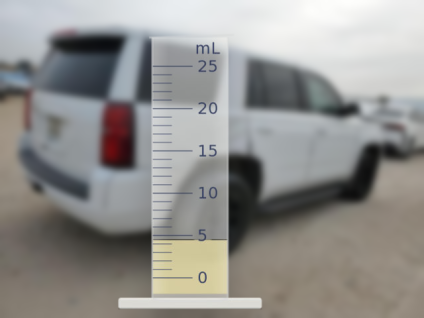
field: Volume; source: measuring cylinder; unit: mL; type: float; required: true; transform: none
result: 4.5 mL
